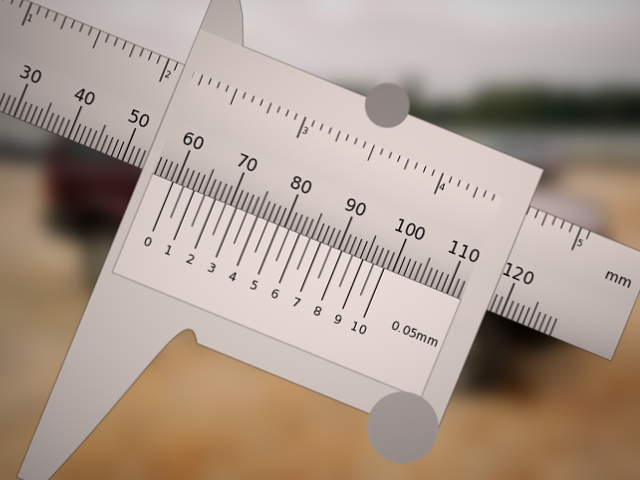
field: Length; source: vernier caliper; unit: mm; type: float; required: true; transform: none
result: 59.4 mm
